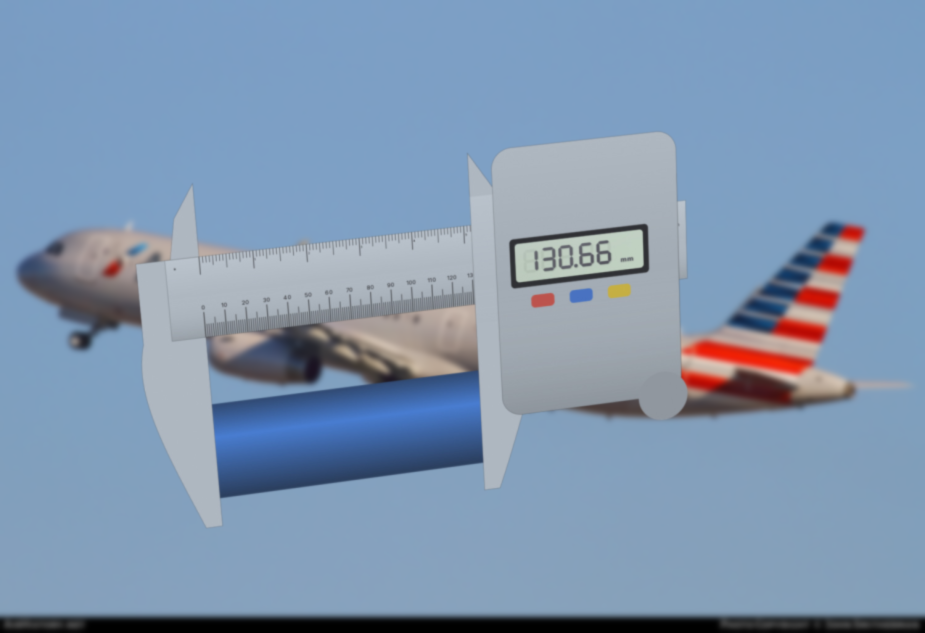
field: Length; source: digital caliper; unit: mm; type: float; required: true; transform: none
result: 130.66 mm
